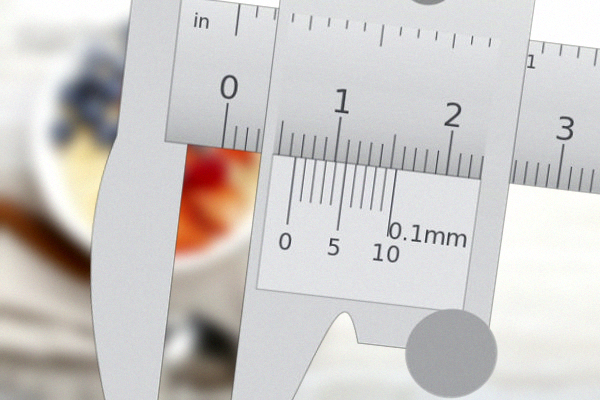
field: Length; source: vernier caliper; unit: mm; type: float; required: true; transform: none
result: 6.5 mm
